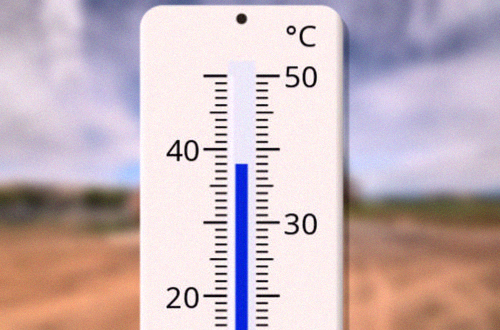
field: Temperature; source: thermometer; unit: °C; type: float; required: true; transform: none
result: 38 °C
